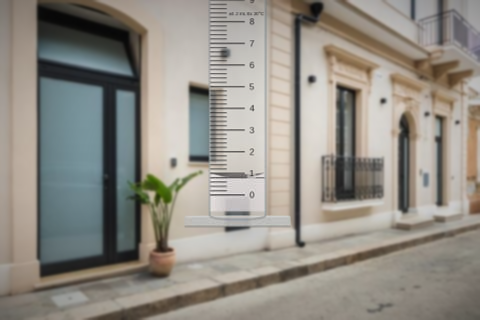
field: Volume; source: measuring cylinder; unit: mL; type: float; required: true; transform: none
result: 0.8 mL
